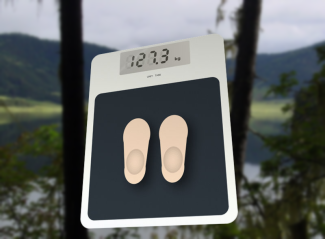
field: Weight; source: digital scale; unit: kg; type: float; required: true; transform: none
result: 127.3 kg
